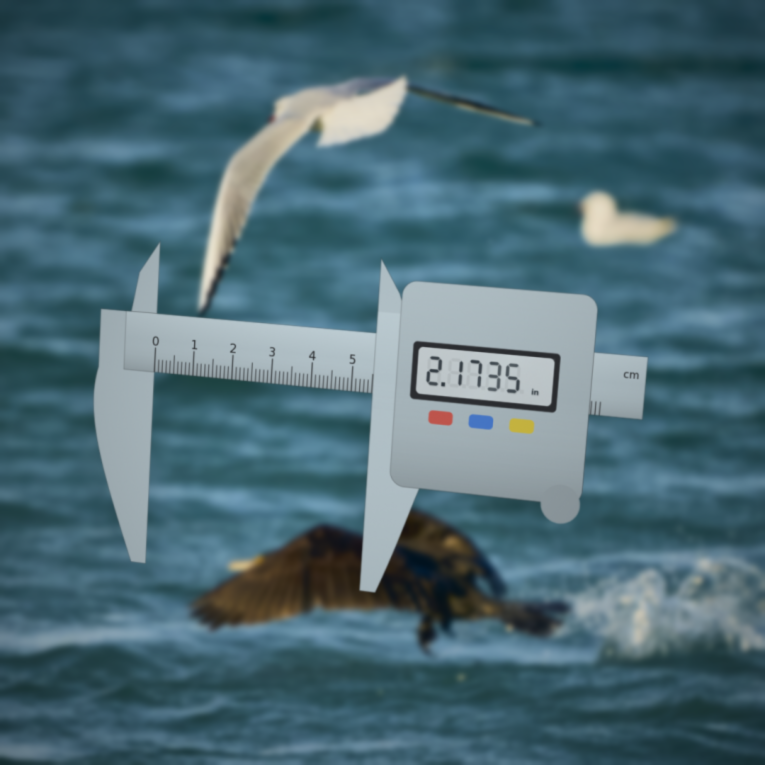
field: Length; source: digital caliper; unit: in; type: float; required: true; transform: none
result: 2.1735 in
